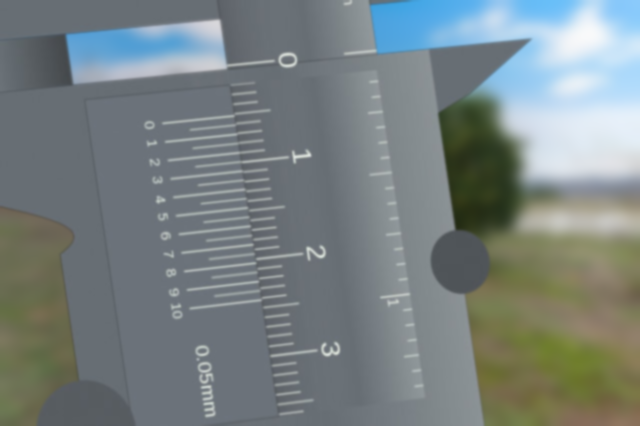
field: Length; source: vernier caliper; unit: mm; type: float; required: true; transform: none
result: 5.2 mm
